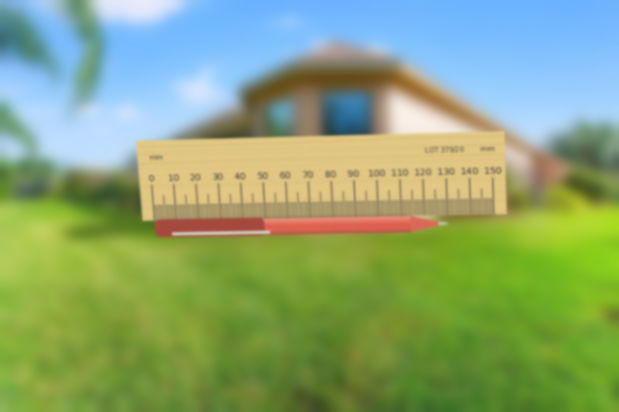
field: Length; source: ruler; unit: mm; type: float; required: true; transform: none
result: 130 mm
